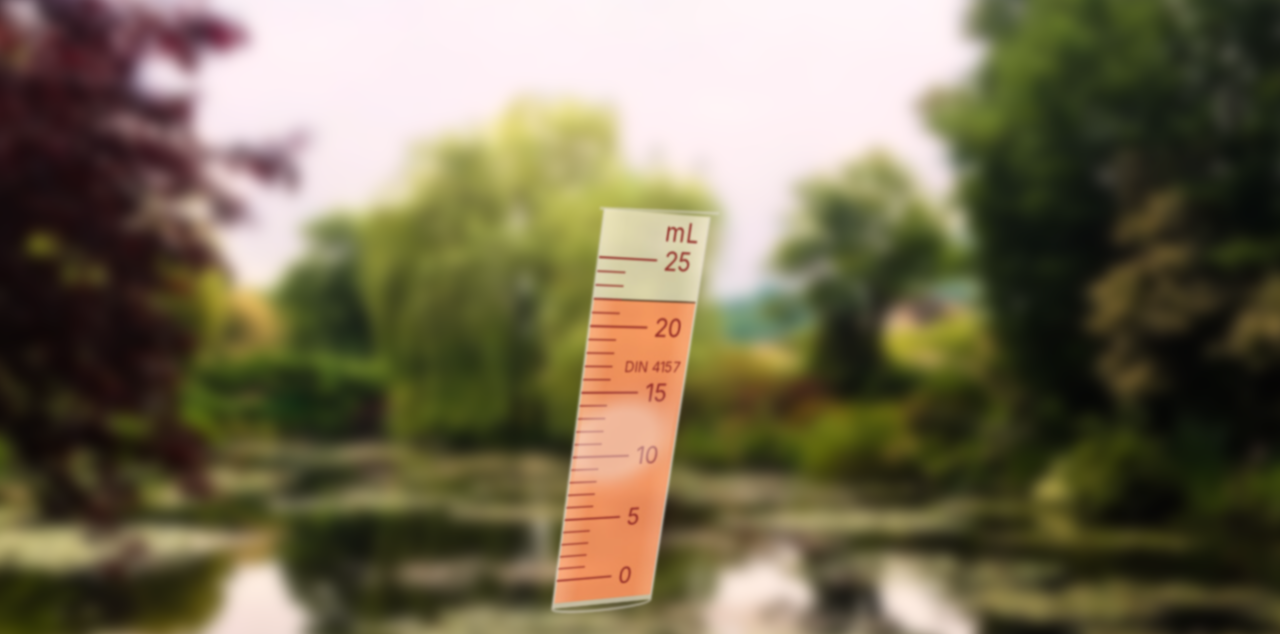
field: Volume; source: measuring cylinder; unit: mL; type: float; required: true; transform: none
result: 22 mL
